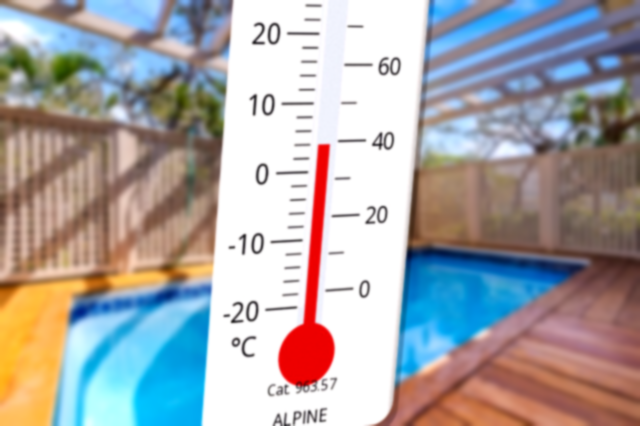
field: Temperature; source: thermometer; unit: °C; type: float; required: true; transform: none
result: 4 °C
